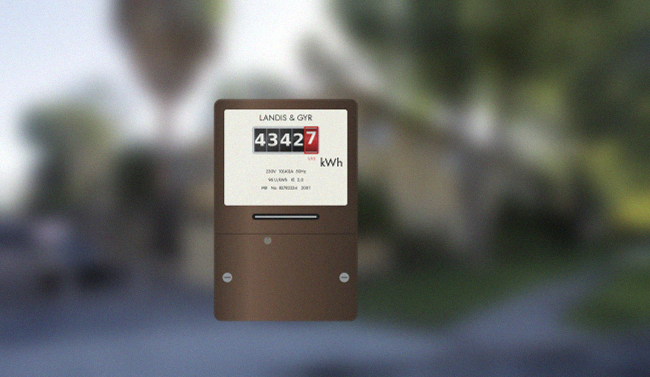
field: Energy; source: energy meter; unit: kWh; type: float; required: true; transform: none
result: 4342.7 kWh
